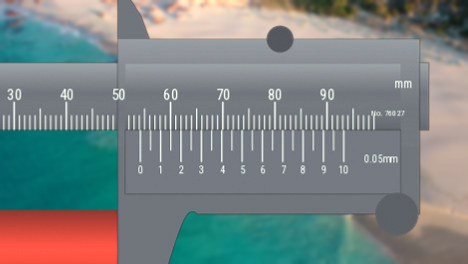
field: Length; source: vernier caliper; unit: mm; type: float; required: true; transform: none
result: 54.2 mm
